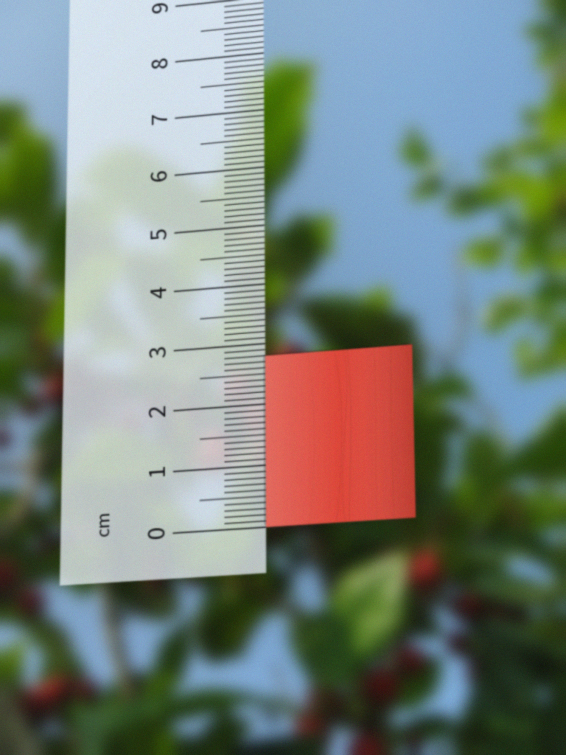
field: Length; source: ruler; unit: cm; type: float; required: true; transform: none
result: 2.8 cm
